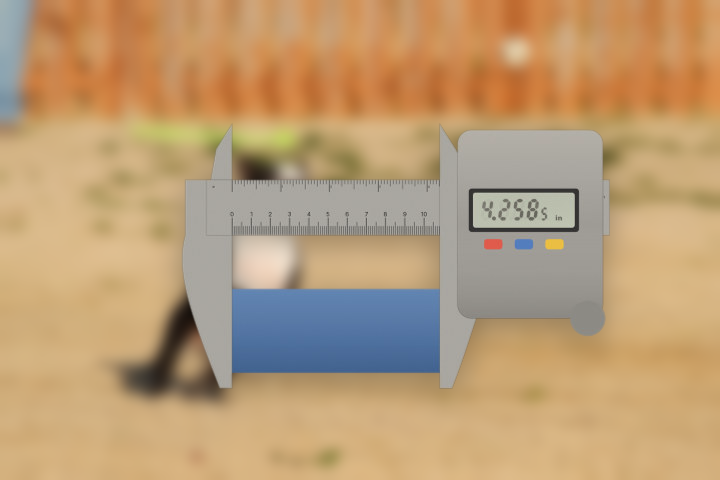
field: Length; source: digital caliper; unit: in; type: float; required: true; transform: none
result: 4.2585 in
